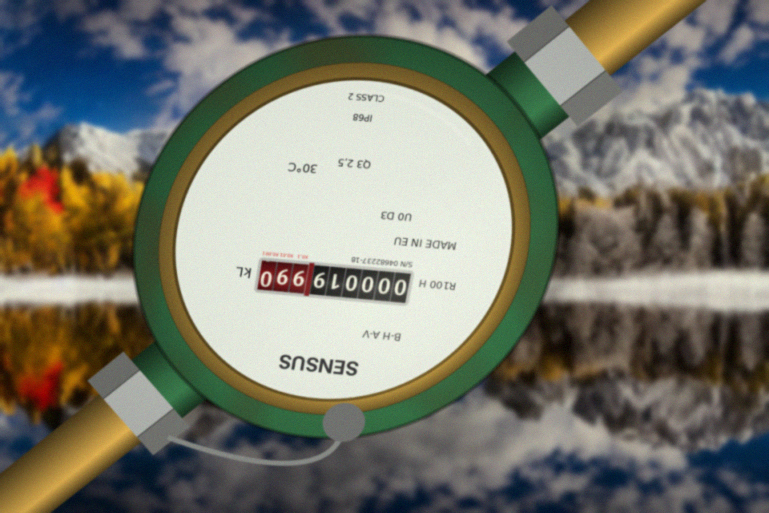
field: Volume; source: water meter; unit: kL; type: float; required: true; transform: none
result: 19.990 kL
